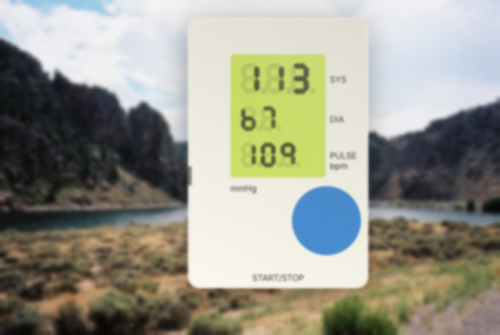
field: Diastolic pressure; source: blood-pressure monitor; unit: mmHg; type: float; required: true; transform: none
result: 67 mmHg
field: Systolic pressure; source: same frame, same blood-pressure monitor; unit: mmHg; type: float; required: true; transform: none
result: 113 mmHg
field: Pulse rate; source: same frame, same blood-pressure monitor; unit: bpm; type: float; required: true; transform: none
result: 109 bpm
